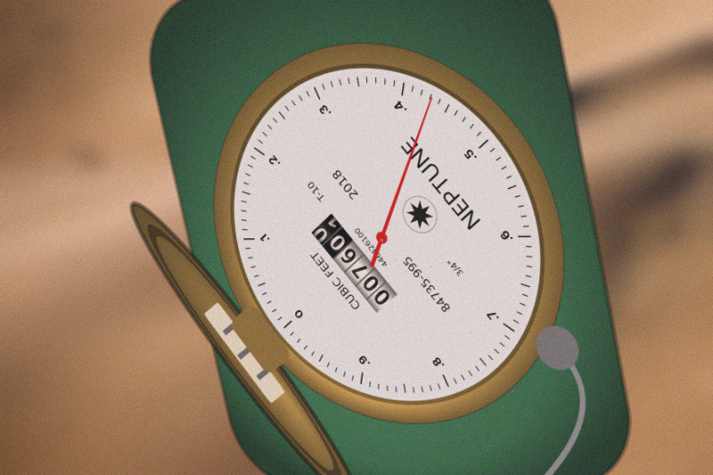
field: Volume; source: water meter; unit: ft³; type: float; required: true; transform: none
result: 7600.43 ft³
